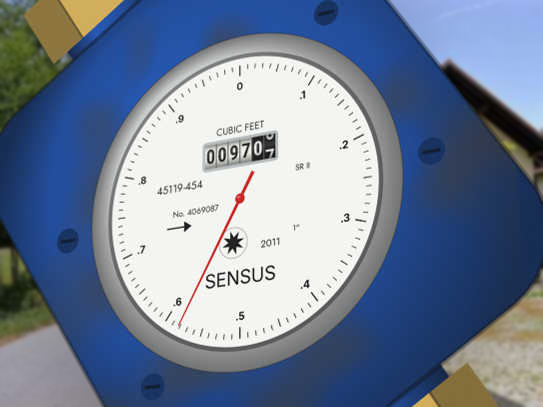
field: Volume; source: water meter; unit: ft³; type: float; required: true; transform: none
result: 9706.58 ft³
